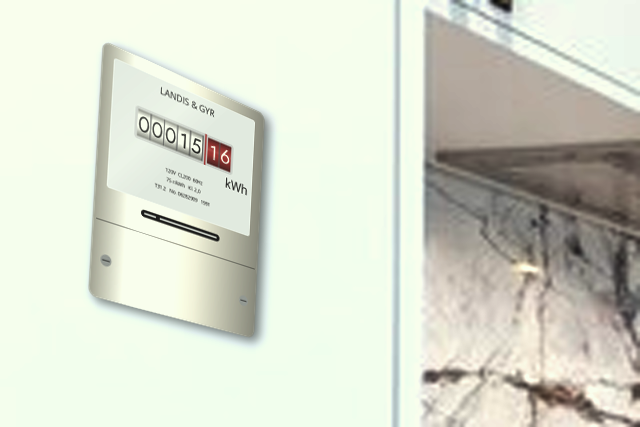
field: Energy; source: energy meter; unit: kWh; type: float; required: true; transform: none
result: 15.16 kWh
